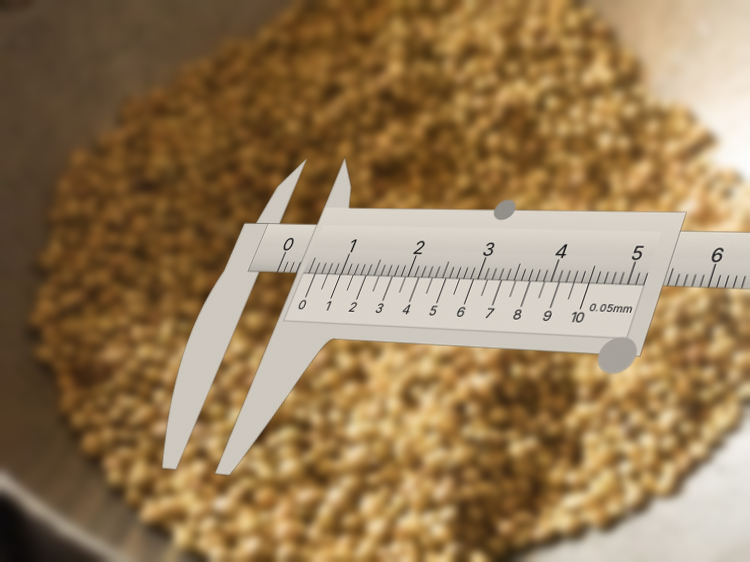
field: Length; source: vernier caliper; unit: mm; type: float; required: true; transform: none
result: 6.0 mm
